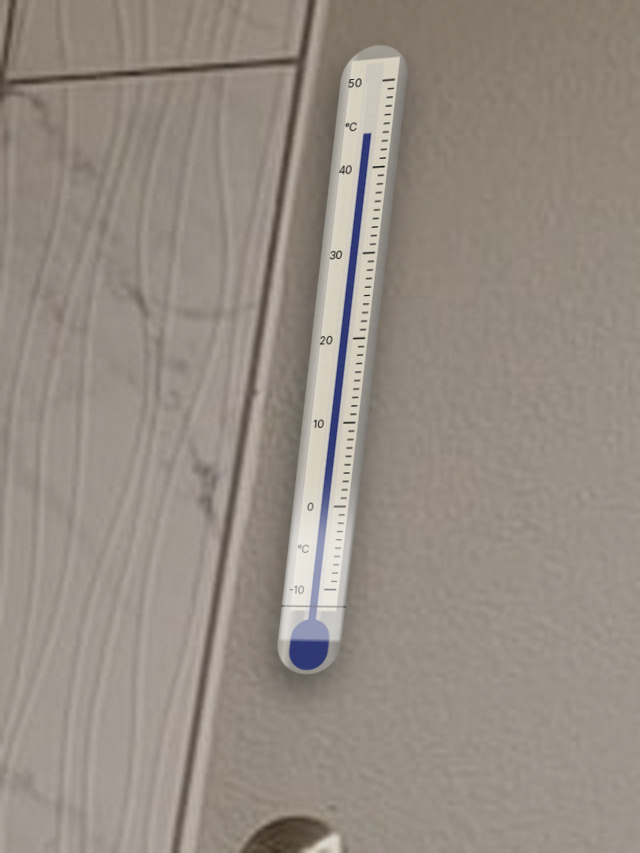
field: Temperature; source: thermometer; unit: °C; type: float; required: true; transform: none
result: 44 °C
